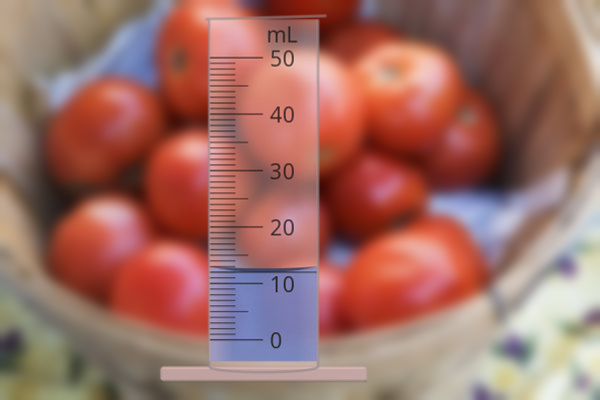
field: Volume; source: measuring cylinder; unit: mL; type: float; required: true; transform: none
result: 12 mL
